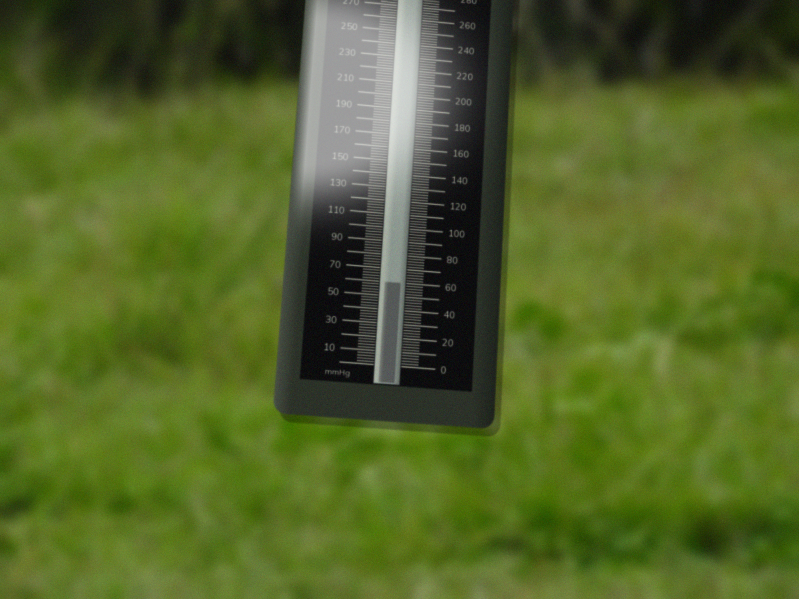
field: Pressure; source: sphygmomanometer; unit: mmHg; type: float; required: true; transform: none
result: 60 mmHg
